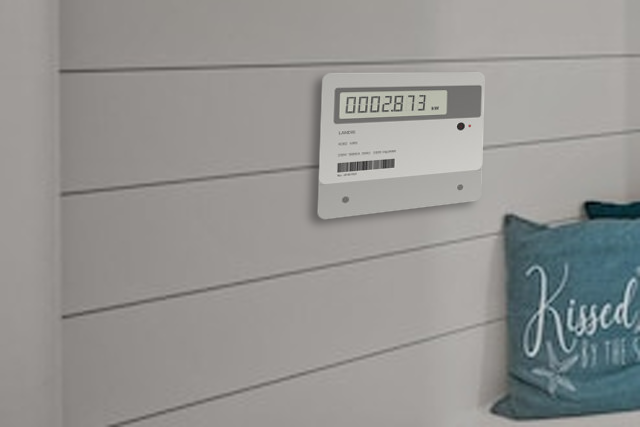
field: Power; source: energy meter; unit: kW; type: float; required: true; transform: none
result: 2.873 kW
